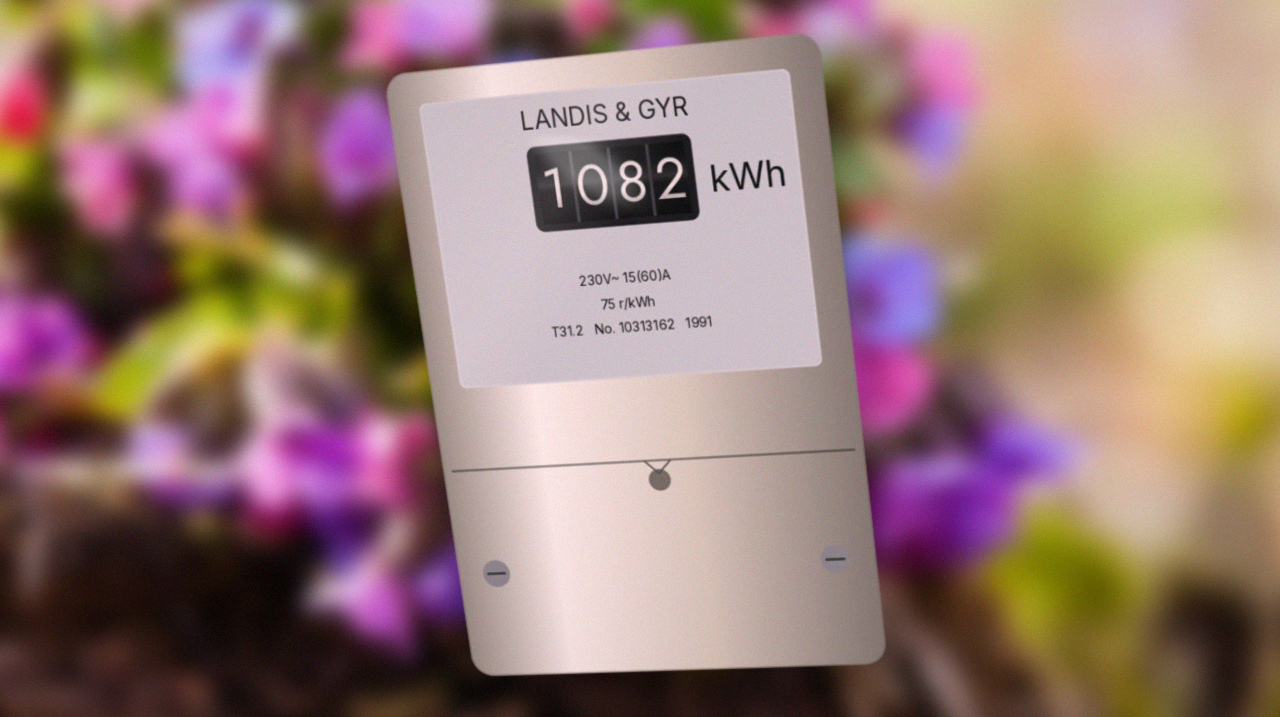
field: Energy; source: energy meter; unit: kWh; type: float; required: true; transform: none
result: 1082 kWh
